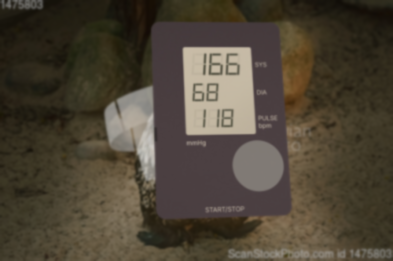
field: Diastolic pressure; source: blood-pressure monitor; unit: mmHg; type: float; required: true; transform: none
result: 68 mmHg
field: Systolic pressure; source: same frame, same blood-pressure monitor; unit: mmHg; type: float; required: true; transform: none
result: 166 mmHg
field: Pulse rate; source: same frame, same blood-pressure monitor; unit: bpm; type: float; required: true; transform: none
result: 118 bpm
